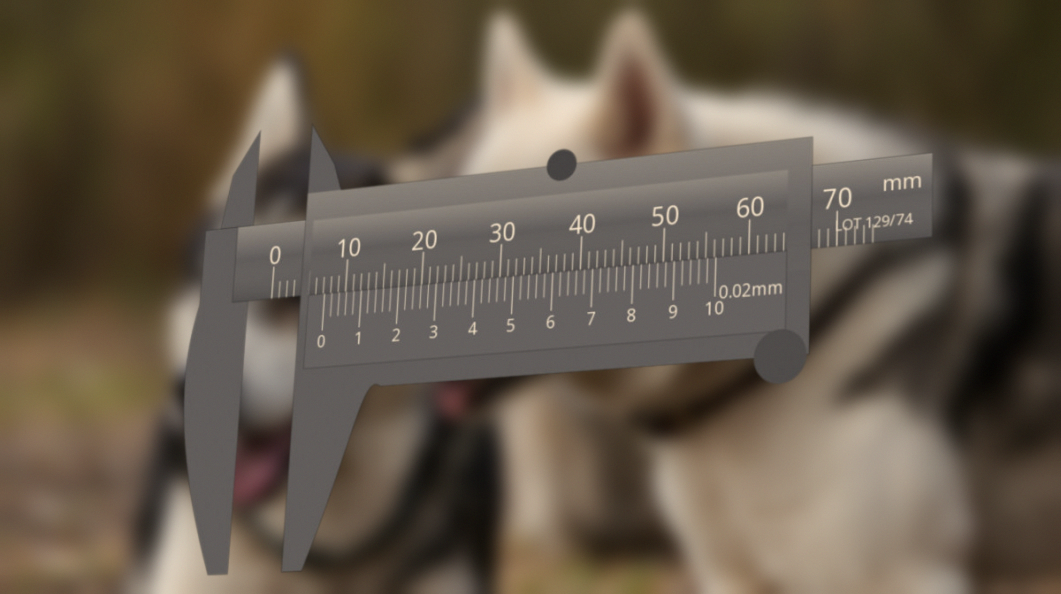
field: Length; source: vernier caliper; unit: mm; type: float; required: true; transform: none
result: 7.2 mm
